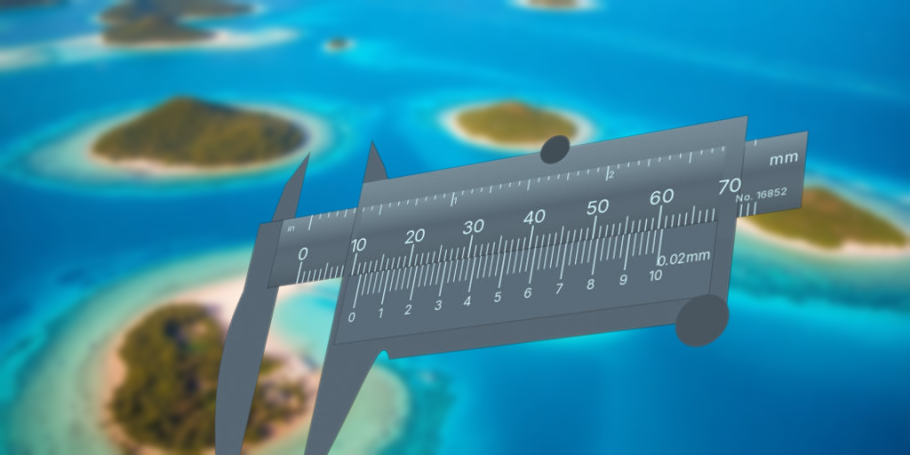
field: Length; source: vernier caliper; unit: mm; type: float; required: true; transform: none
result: 11.6 mm
